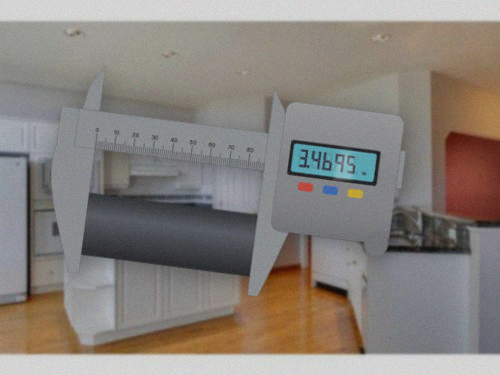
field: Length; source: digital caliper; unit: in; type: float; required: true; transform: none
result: 3.4695 in
